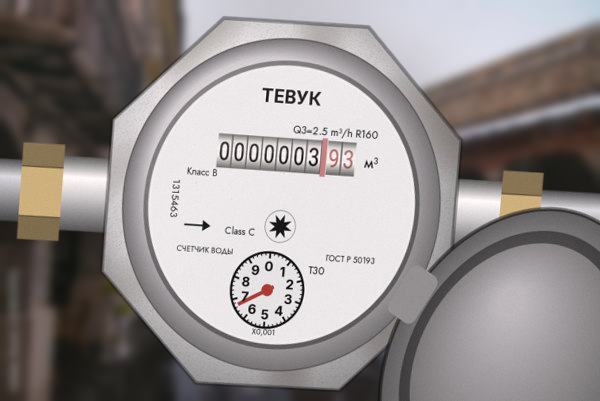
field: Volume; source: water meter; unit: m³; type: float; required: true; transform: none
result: 3.936 m³
